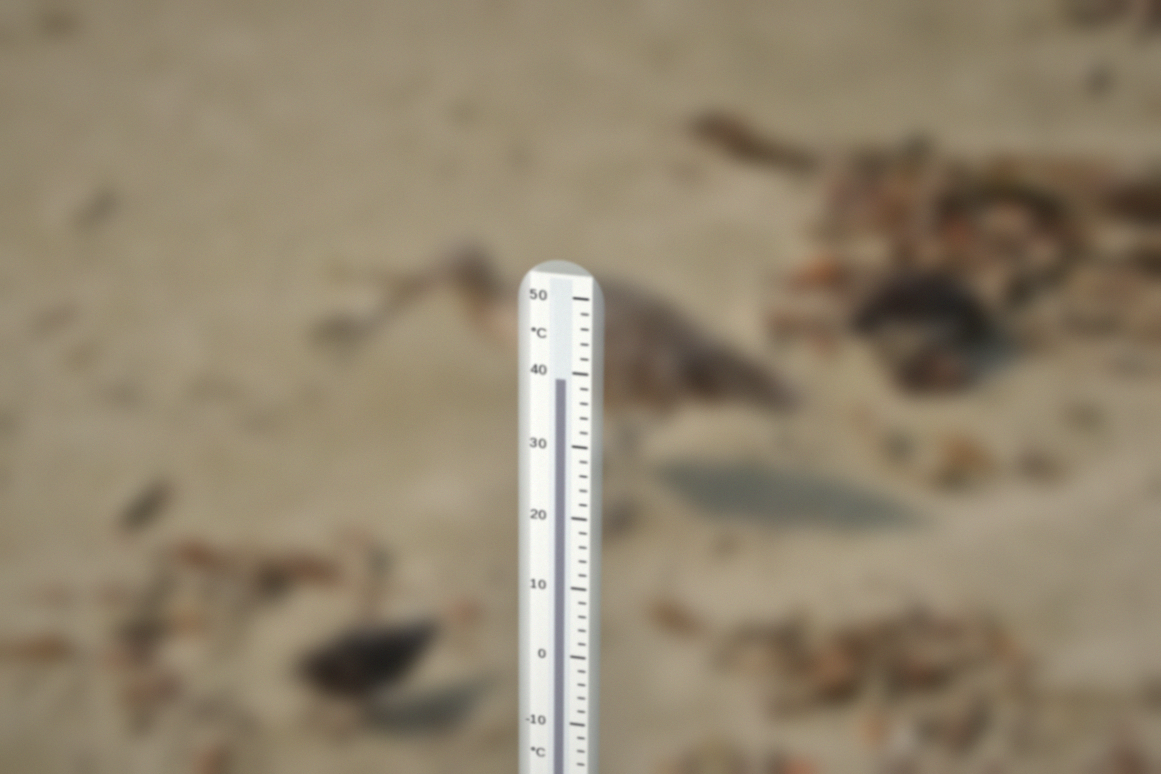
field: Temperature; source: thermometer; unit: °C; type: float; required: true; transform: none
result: 39 °C
